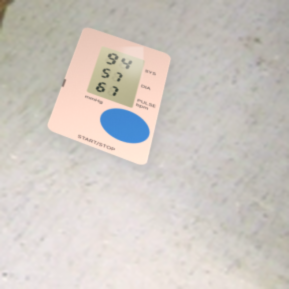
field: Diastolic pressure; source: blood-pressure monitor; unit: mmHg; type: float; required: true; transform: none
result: 57 mmHg
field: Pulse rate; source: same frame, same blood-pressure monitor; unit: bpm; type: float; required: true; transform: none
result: 67 bpm
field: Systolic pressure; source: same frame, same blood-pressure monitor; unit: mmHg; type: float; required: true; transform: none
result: 94 mmHg
